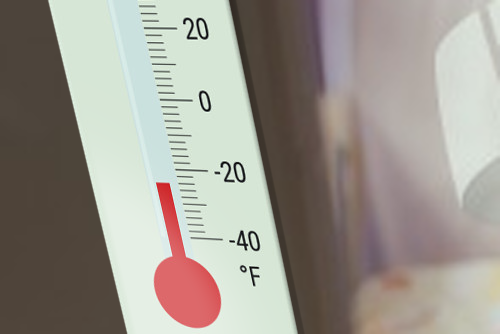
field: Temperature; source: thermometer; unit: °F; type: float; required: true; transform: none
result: -24 °F
